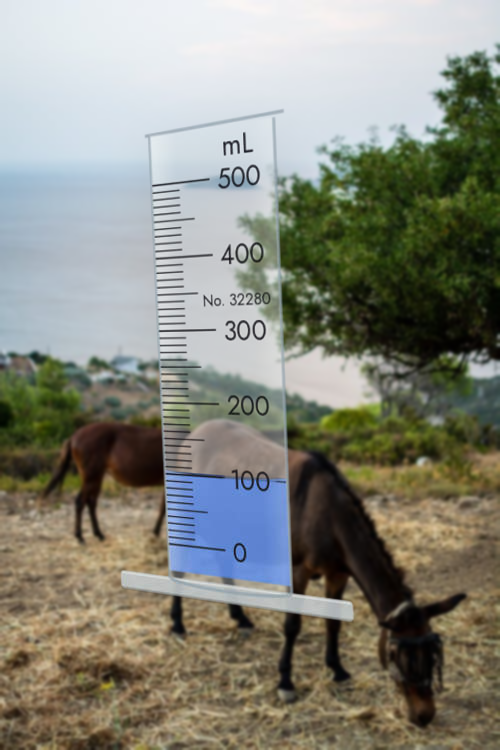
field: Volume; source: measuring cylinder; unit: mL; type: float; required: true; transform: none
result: 100 mL
